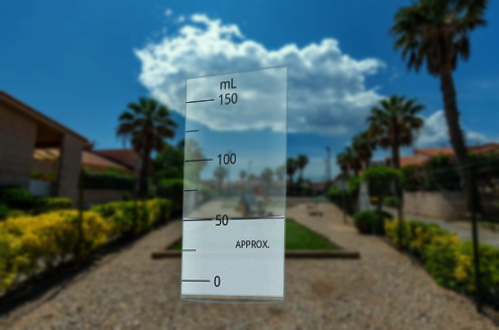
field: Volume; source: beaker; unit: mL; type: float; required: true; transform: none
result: 50 mL
